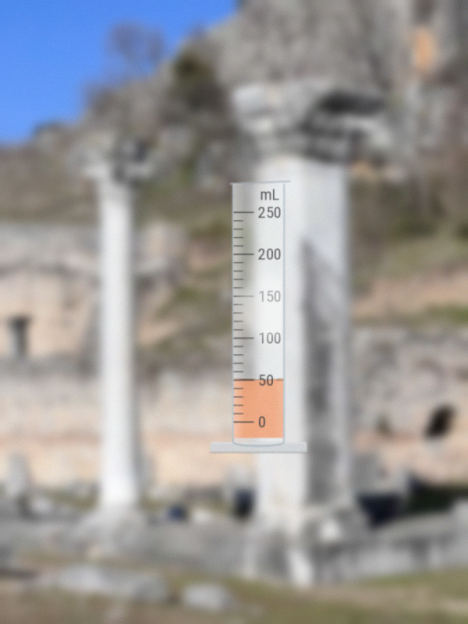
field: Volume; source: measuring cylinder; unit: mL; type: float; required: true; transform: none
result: 50 mL
